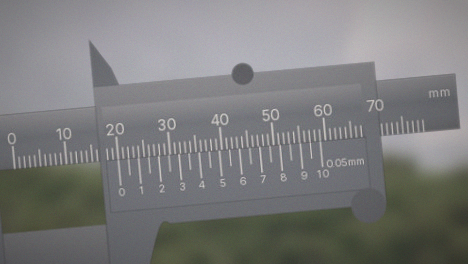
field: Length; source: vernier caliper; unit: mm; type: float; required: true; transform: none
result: 20.0 mm
